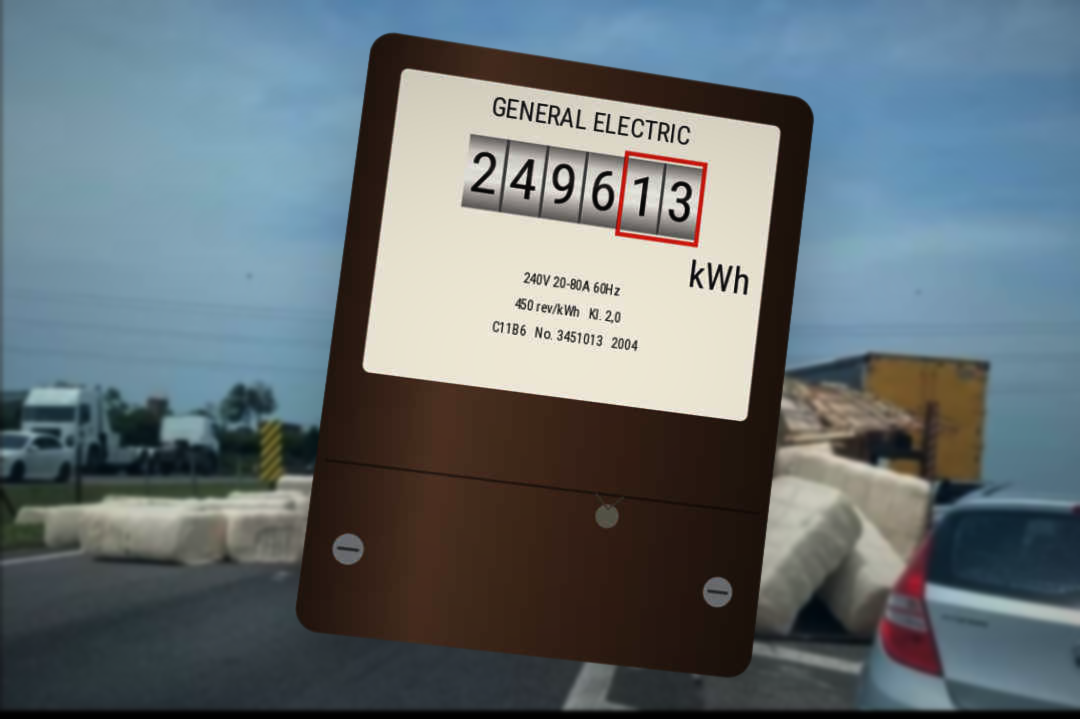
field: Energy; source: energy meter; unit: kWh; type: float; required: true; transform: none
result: 2496.13 kWh
